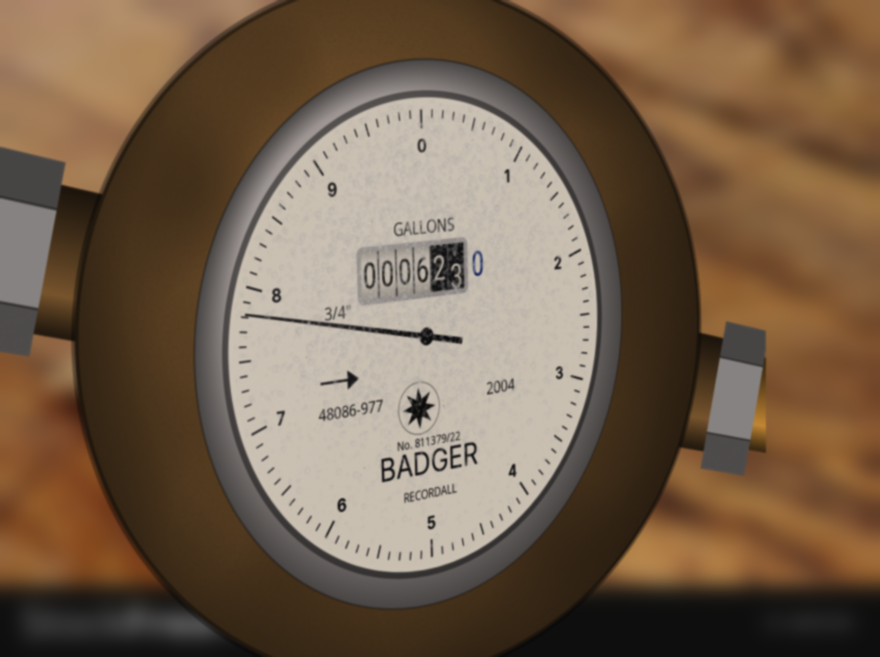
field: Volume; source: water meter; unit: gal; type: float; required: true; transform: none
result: 6227.8 gal
